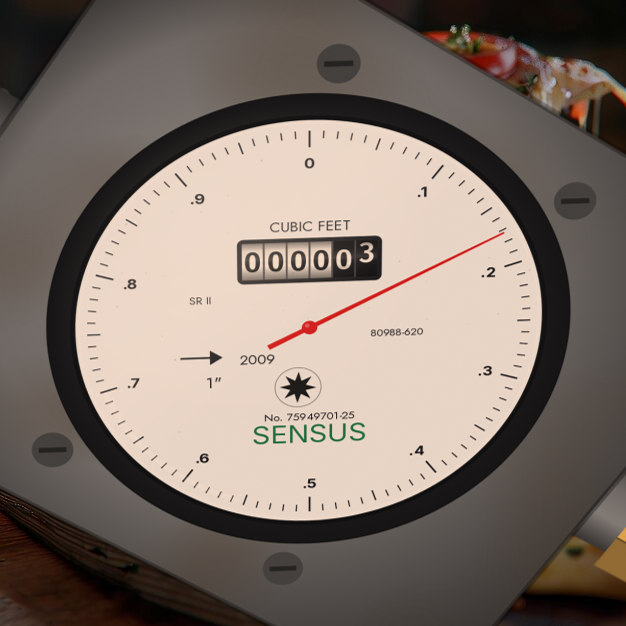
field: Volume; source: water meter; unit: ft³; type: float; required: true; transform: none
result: 3.17 ft³
